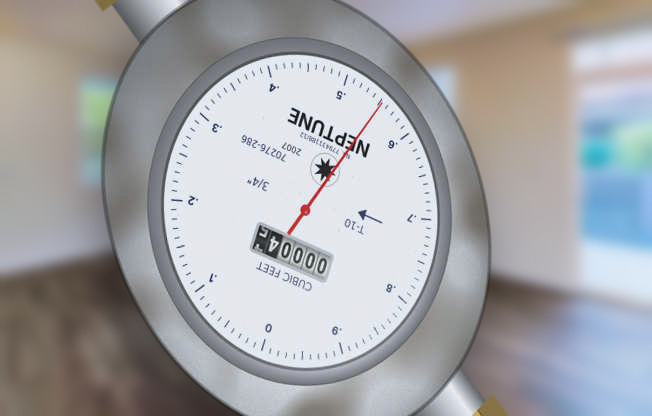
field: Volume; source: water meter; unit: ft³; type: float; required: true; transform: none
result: 44.55 ft³
